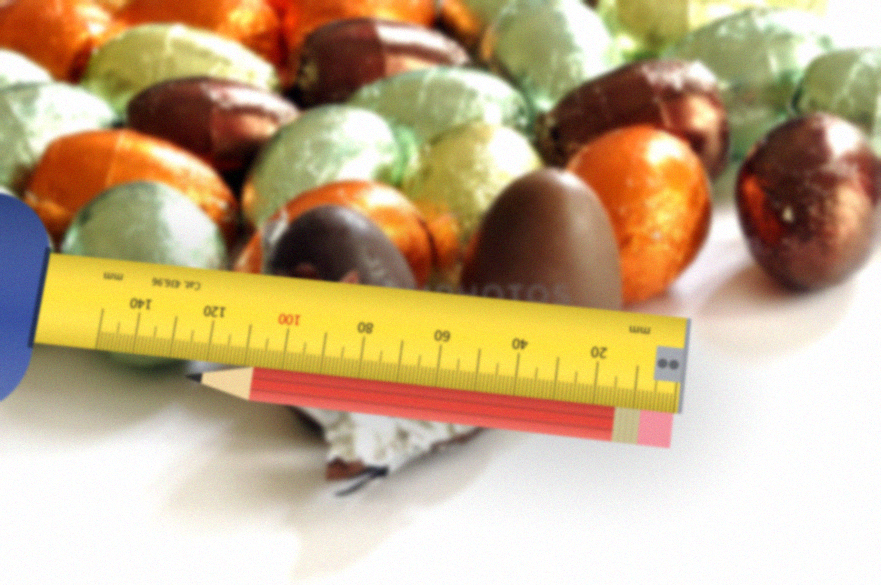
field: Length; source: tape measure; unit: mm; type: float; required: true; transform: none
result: 125 mm
